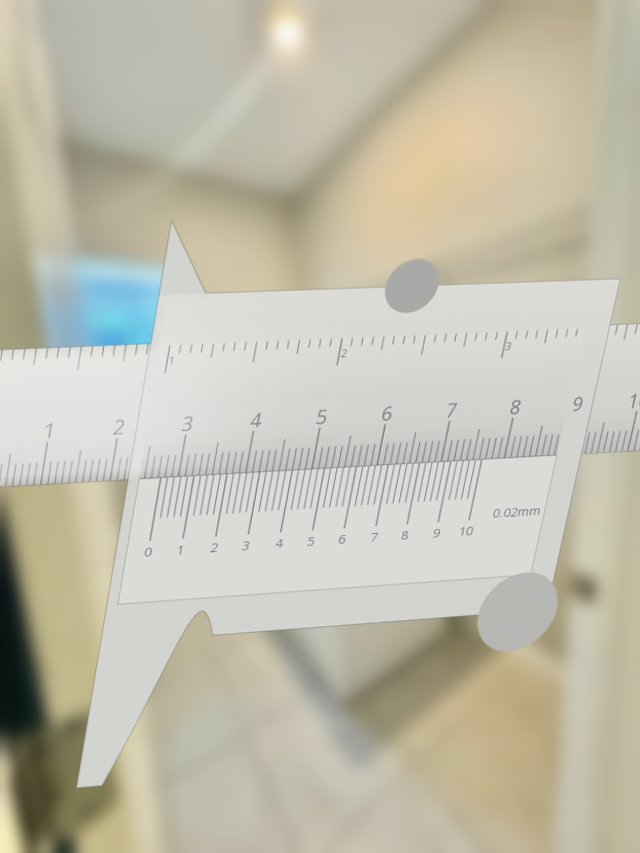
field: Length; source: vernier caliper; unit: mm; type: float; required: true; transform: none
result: 27.4 mm
